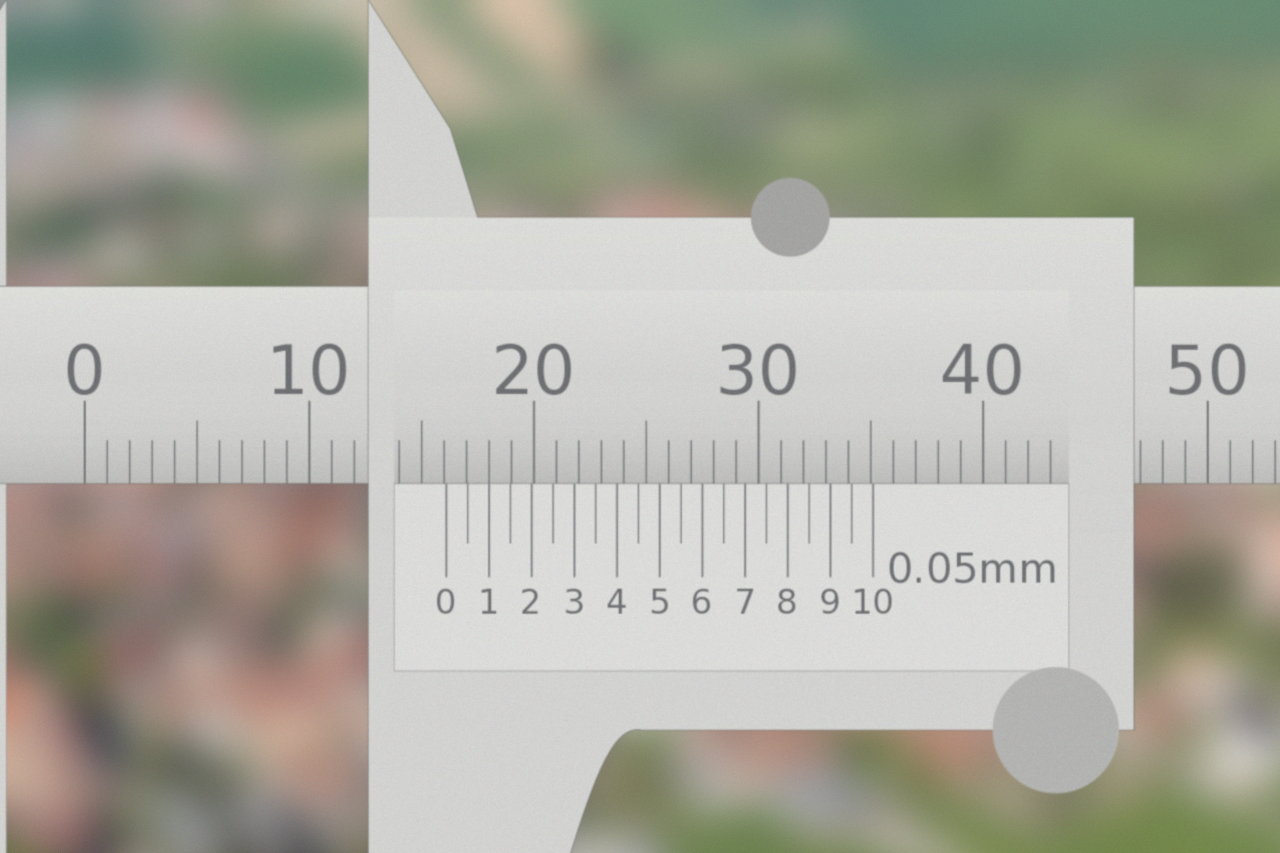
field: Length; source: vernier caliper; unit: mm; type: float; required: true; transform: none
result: 16.1 mm
